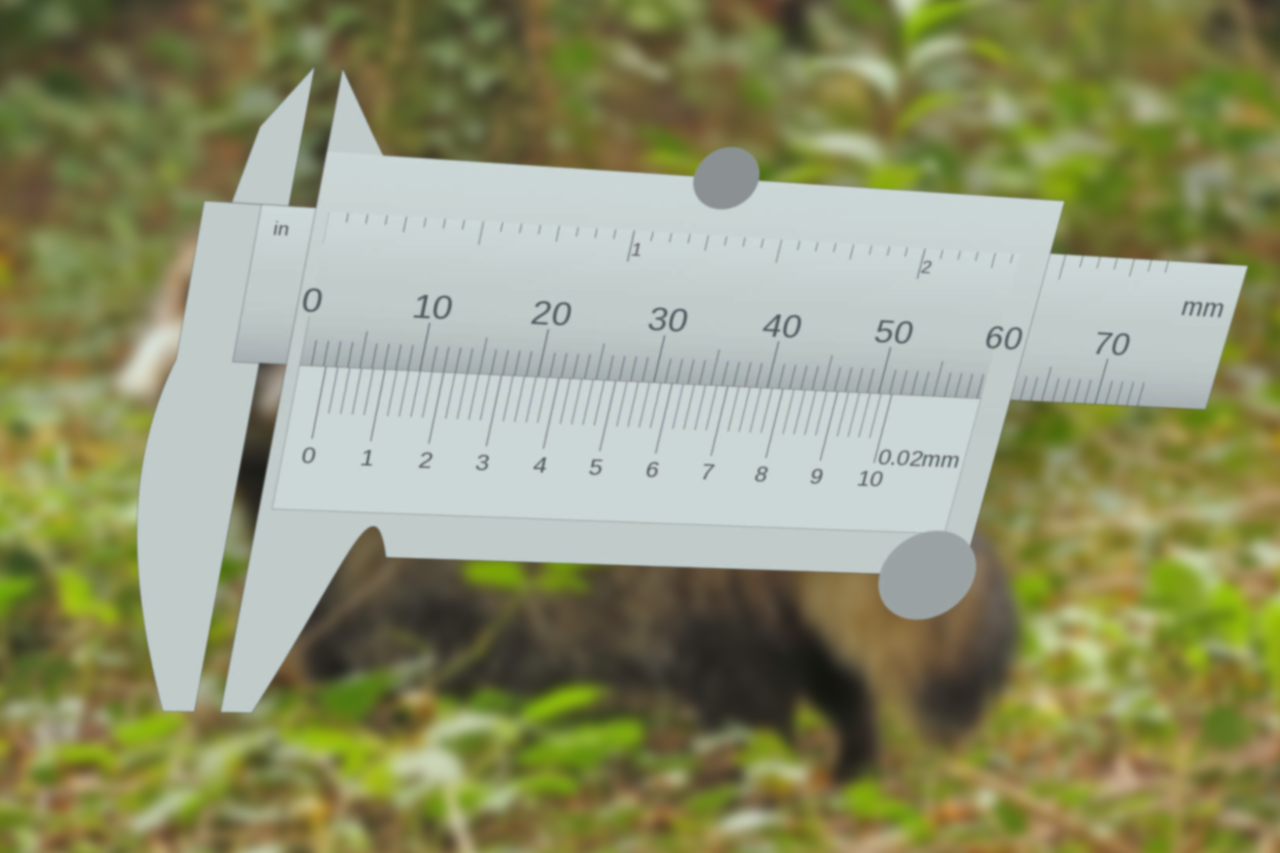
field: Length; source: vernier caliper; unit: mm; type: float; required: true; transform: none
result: 2.2 mm
